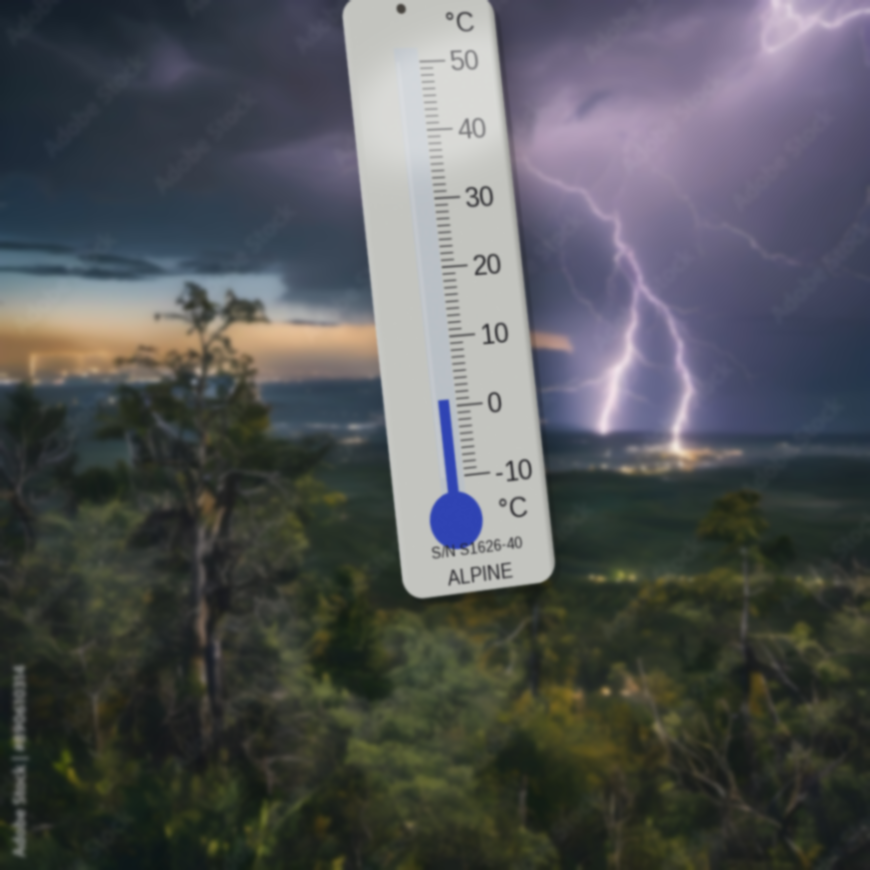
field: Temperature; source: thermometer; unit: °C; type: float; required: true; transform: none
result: 1 °C
